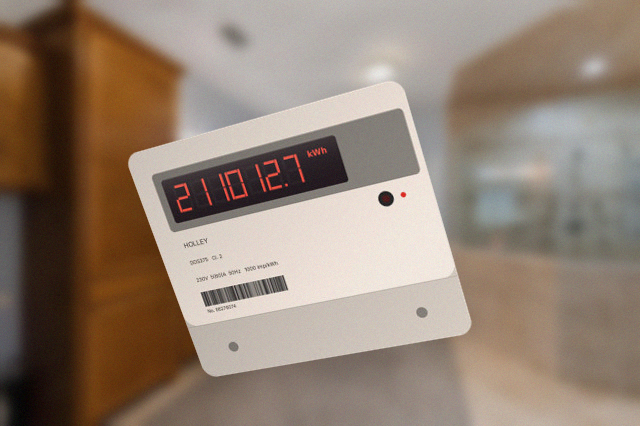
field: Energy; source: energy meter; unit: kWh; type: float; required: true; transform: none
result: 211012.7 kWh
